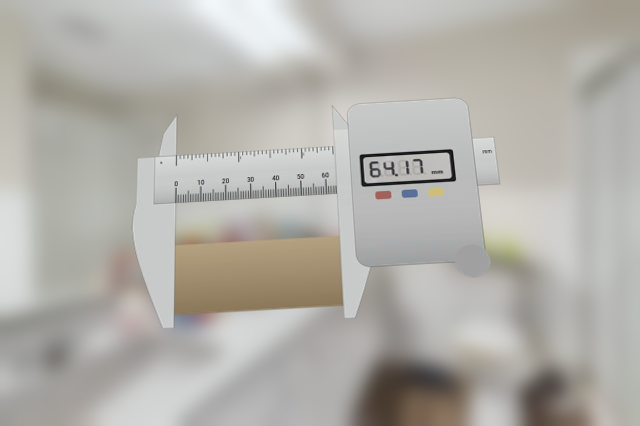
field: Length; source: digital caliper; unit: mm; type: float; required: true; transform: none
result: 64.17 mm
